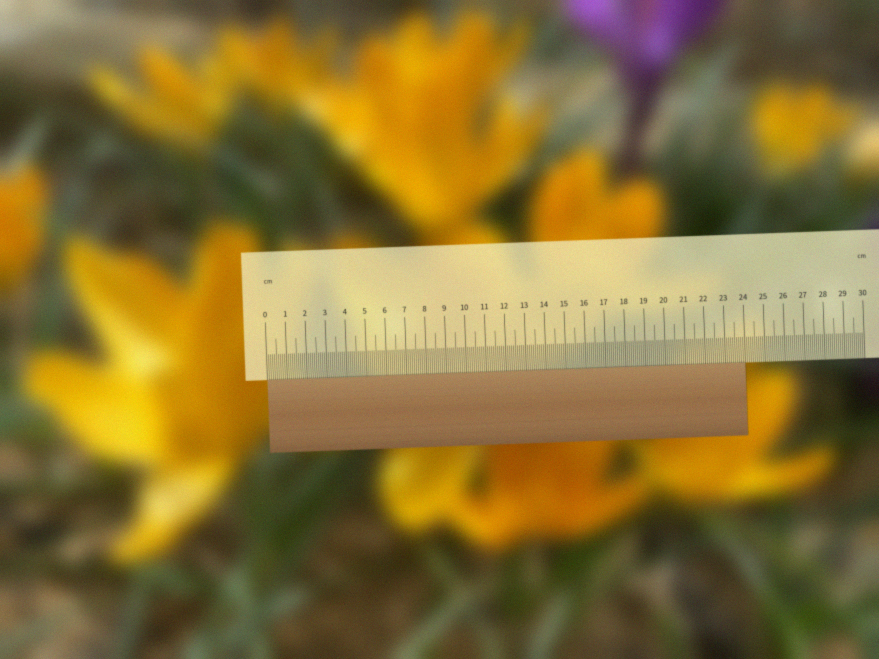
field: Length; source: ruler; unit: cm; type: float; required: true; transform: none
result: 24 cm
